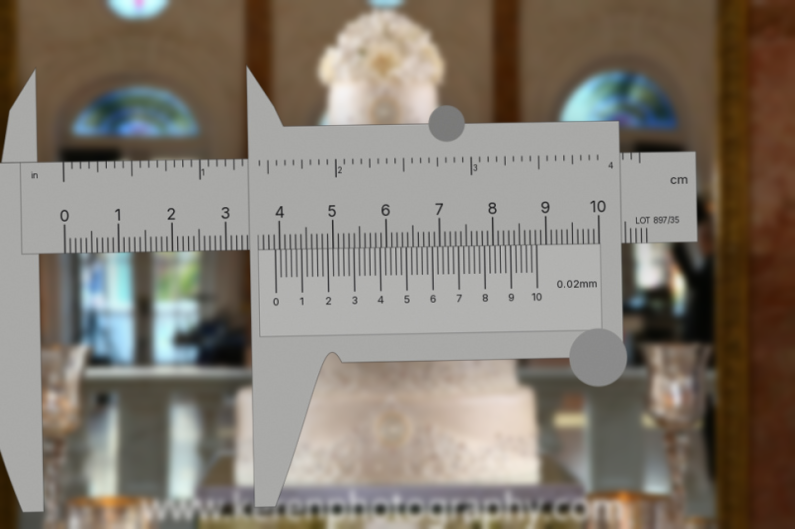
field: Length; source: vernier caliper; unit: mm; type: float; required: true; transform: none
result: 39.2 mm
